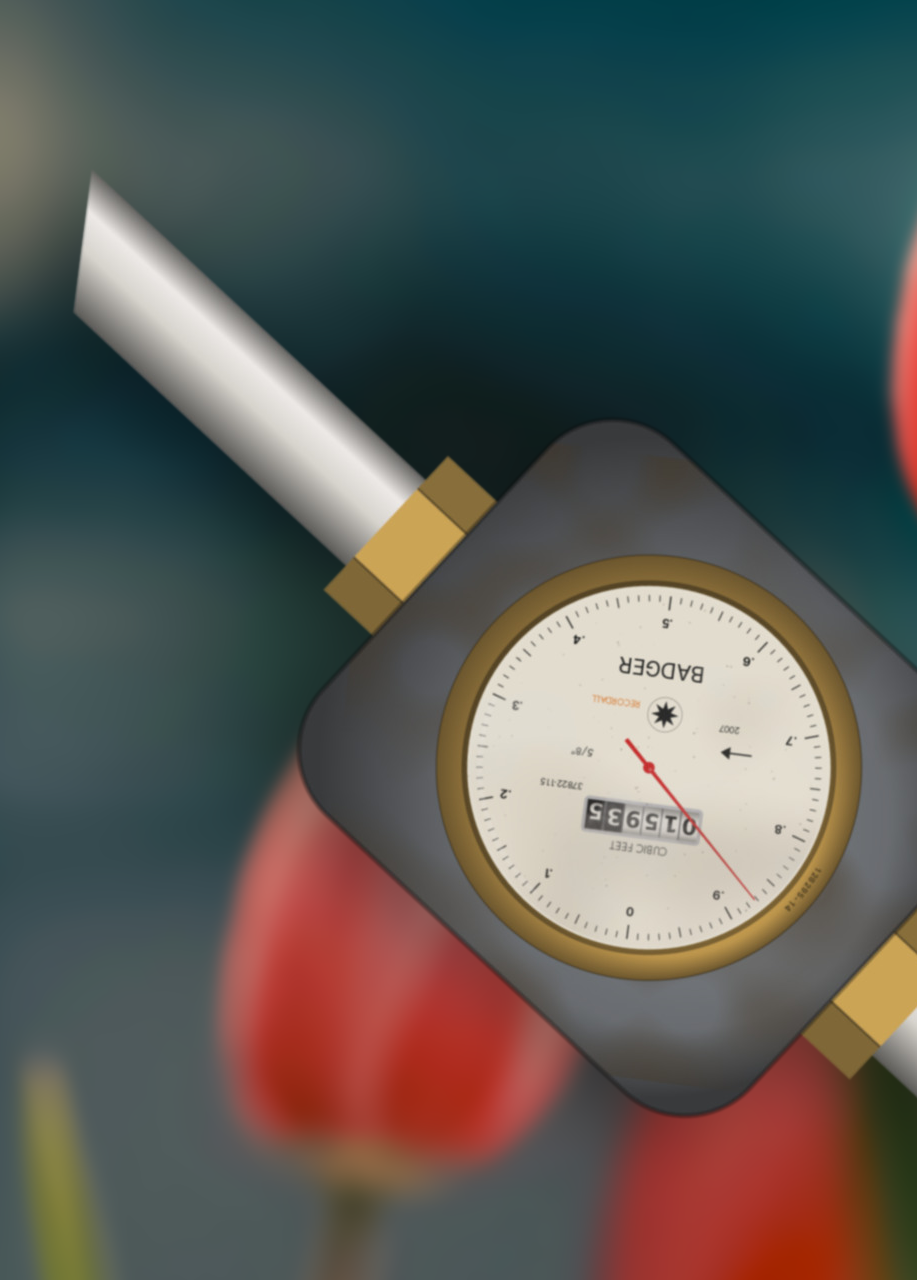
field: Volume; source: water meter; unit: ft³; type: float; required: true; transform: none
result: 15934.87 ft³
